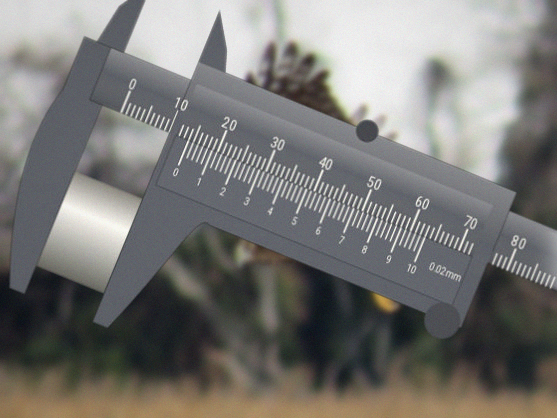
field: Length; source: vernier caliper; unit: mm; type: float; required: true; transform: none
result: 14.0 mm
